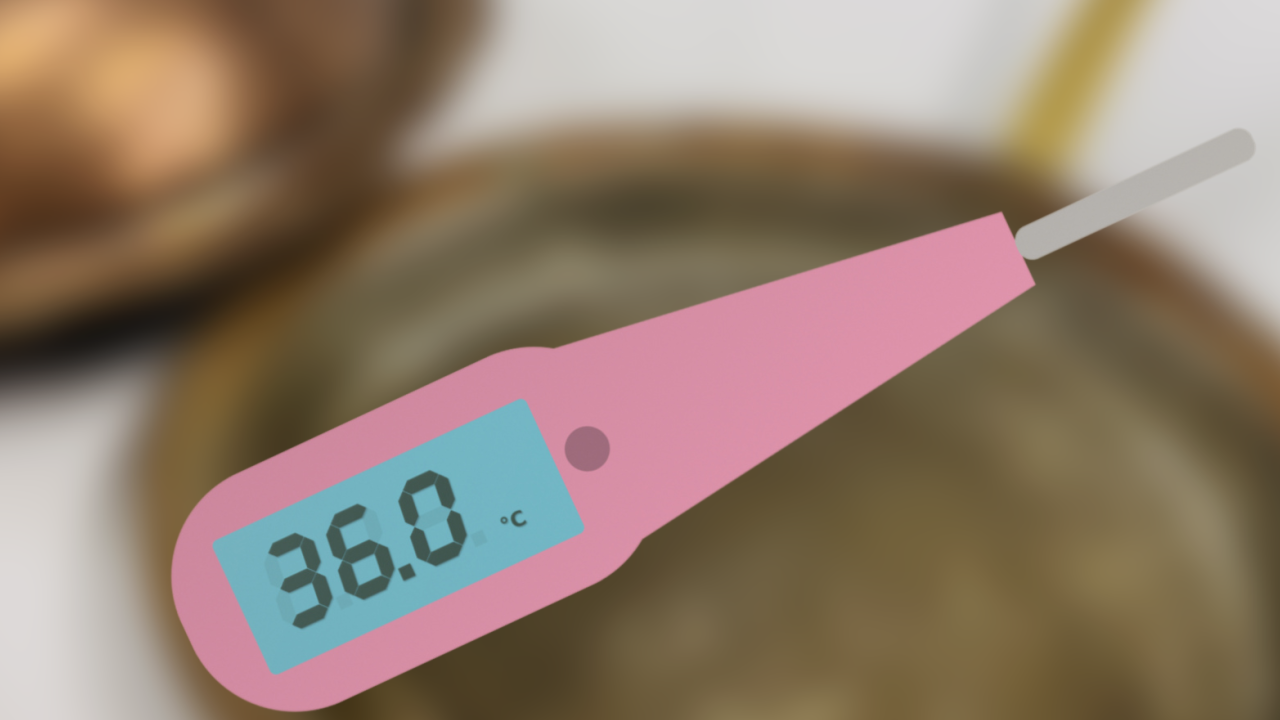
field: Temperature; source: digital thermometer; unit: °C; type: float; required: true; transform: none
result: 36.0 °C
